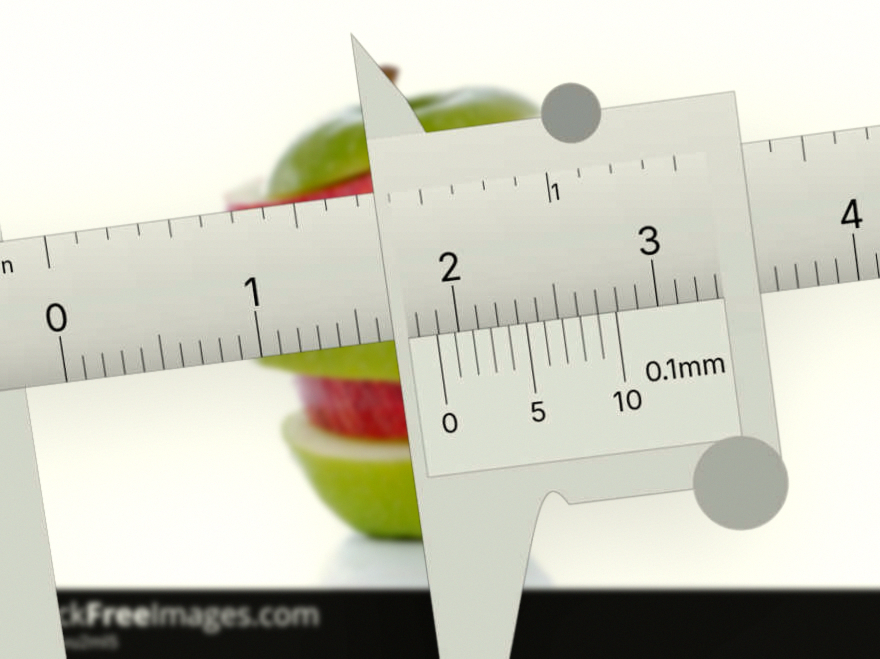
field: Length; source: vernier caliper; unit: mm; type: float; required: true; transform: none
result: 18.9 mm
